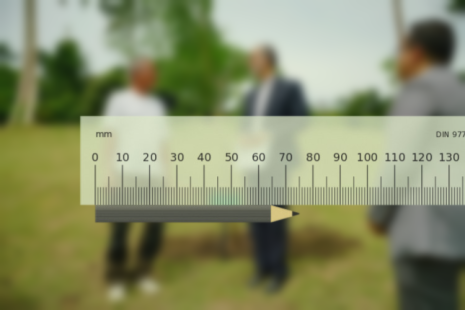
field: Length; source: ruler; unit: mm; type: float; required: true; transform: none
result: 75 mm
